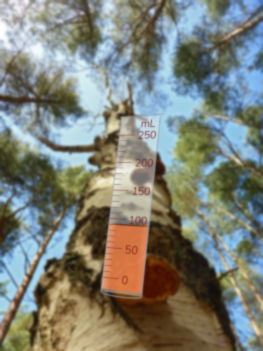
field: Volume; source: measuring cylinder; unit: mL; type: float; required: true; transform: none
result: 90 mL
